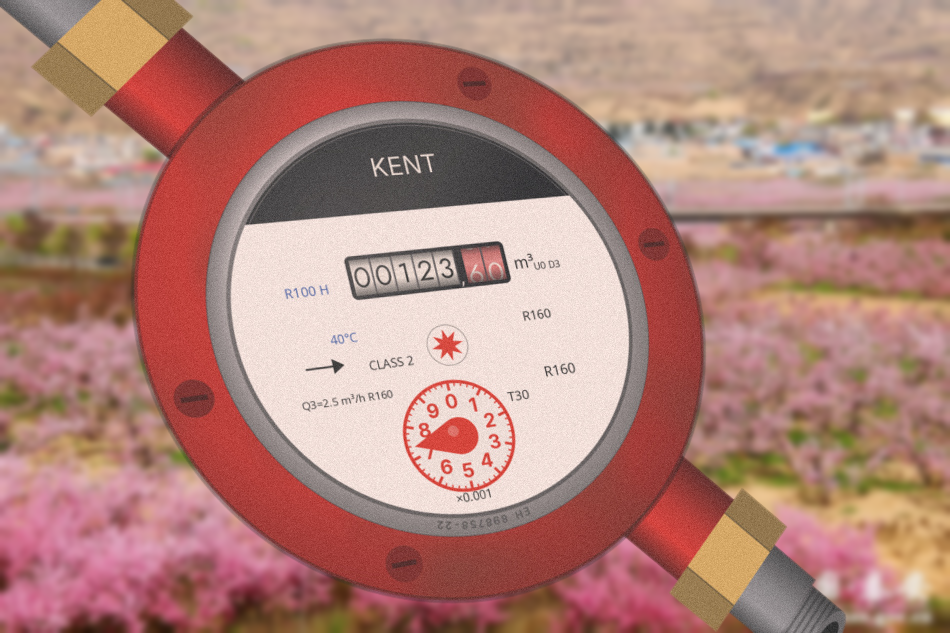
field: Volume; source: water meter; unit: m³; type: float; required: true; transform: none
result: 123.597 m³
